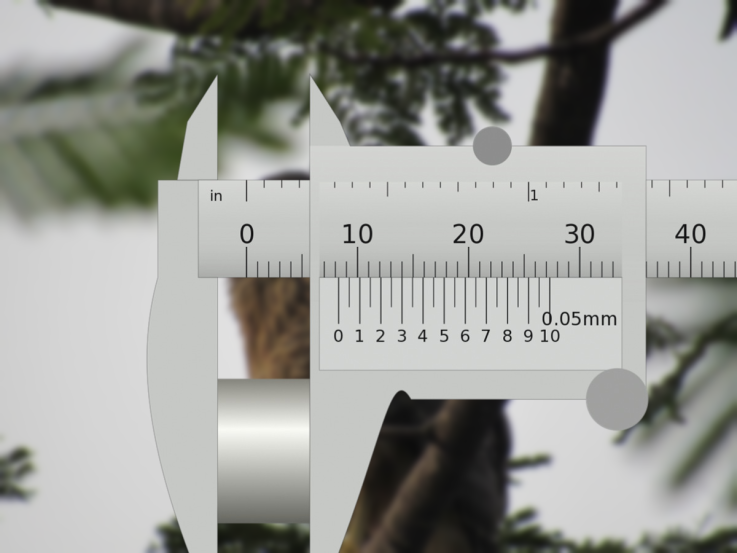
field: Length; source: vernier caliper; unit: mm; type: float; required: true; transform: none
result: 8.3 mm
